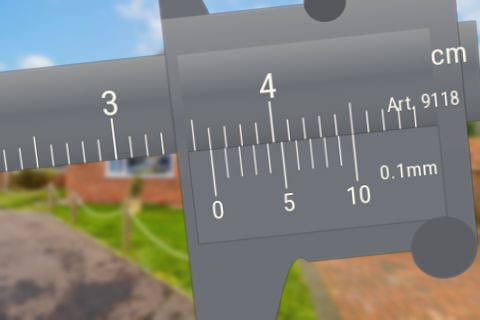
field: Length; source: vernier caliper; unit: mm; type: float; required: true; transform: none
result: 36.0 mm
